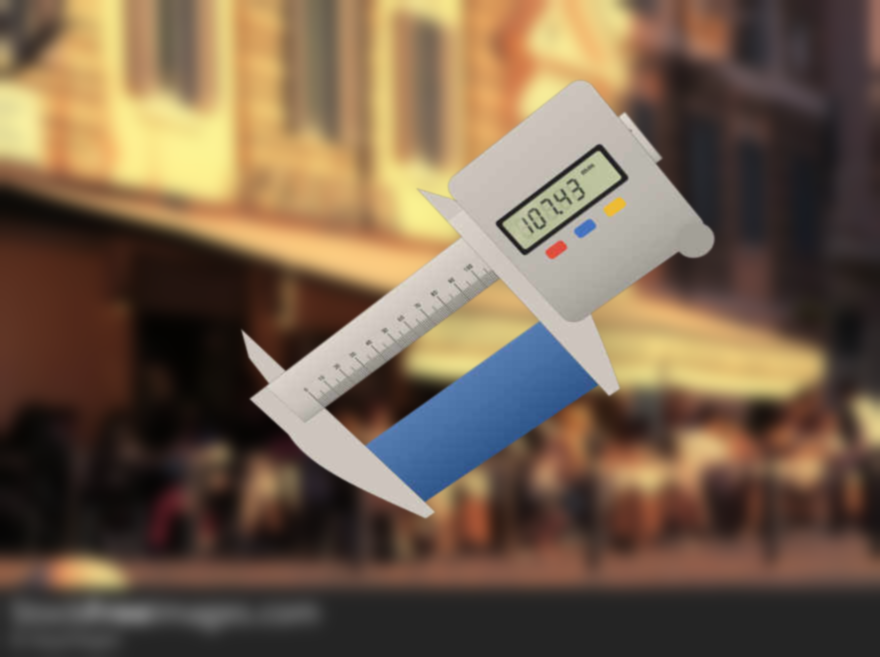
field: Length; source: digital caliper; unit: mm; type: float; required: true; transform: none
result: 107.43 mm
